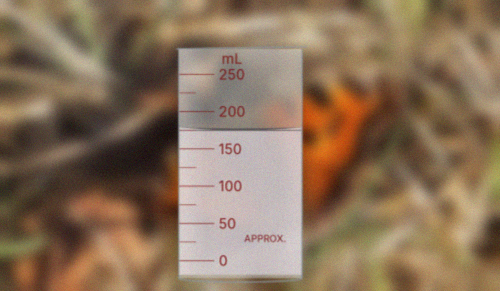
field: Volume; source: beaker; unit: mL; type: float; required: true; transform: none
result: 175 mL
